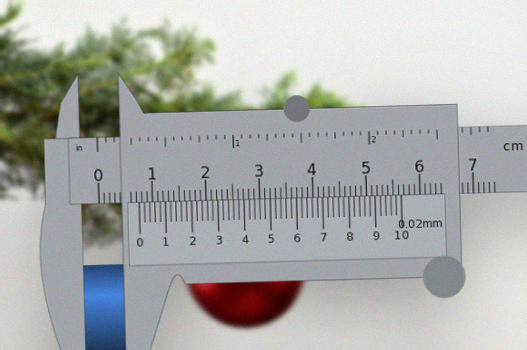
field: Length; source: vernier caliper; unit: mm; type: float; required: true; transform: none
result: 7.5 mm
